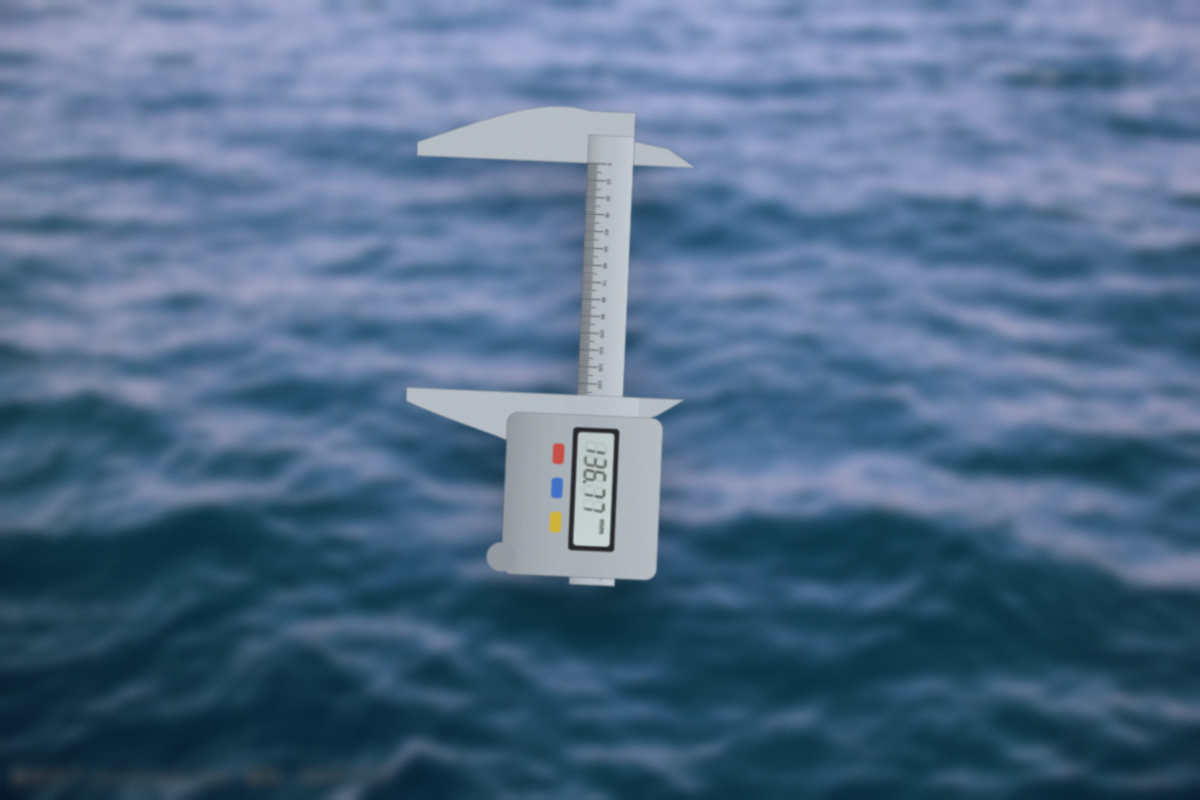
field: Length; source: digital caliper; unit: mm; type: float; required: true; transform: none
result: 136.77 mm
